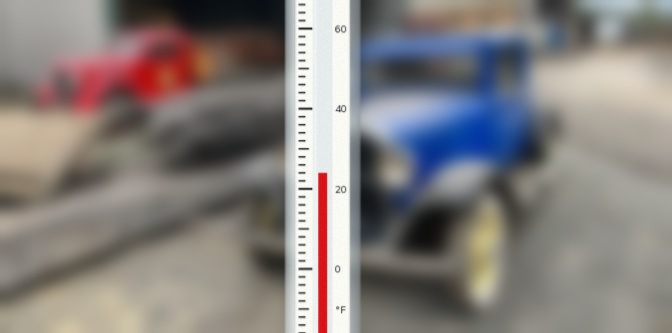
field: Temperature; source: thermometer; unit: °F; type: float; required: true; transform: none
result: 24 °F
